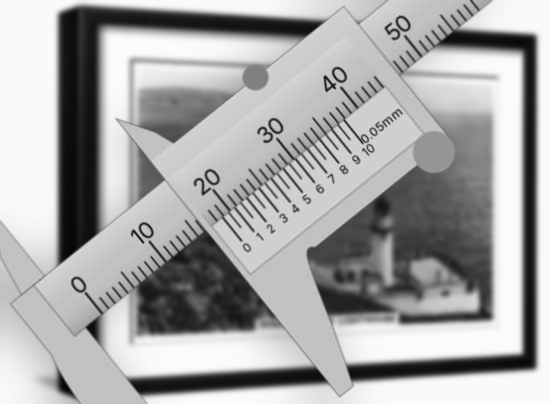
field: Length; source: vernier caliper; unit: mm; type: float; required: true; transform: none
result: 18.8 mm
